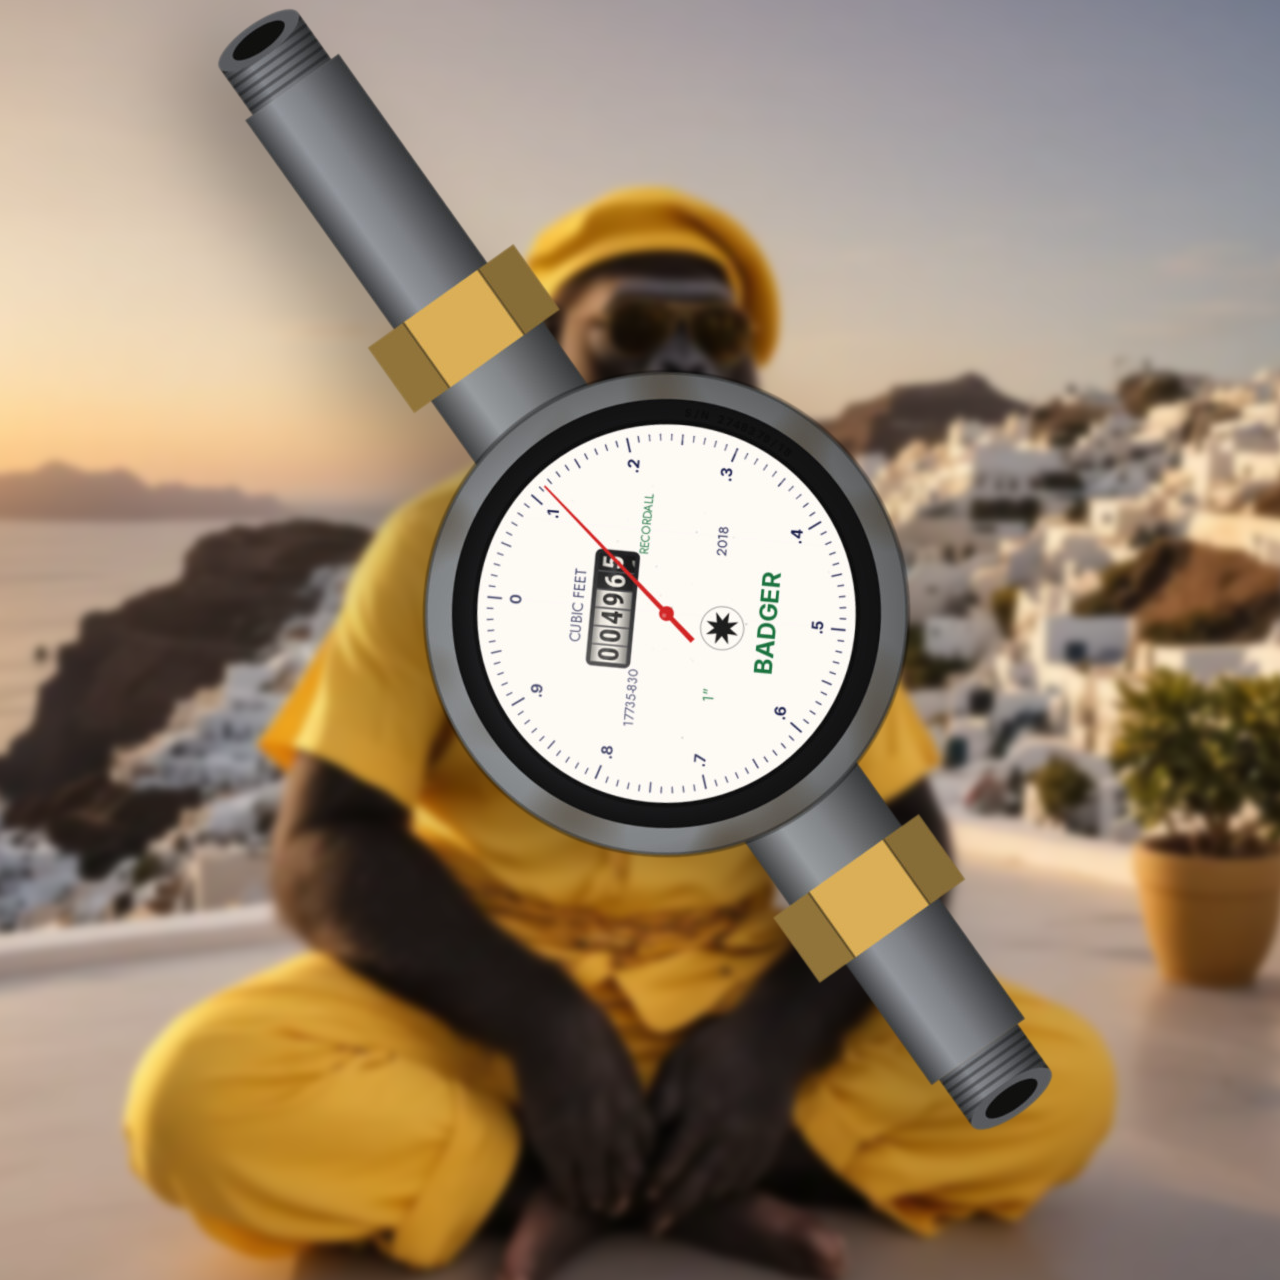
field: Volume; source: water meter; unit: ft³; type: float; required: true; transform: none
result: 4965.11 ft³
